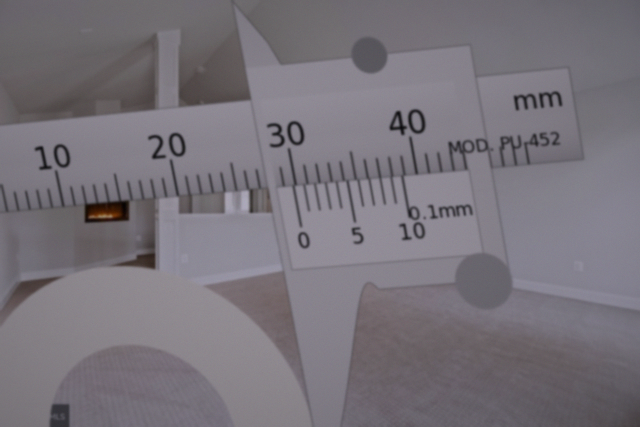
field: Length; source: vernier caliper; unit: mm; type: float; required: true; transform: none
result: 29.8 mm
